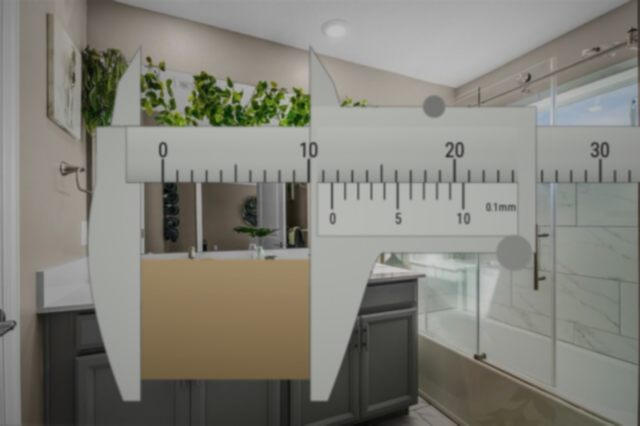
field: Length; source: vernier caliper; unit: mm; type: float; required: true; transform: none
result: 11.6 mm
